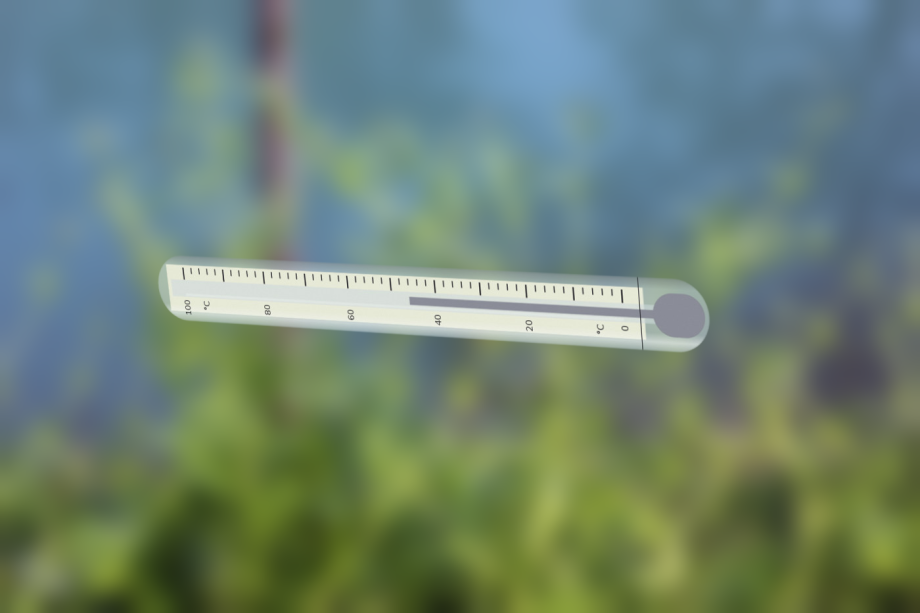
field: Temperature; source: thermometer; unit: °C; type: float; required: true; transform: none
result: 46 °C
